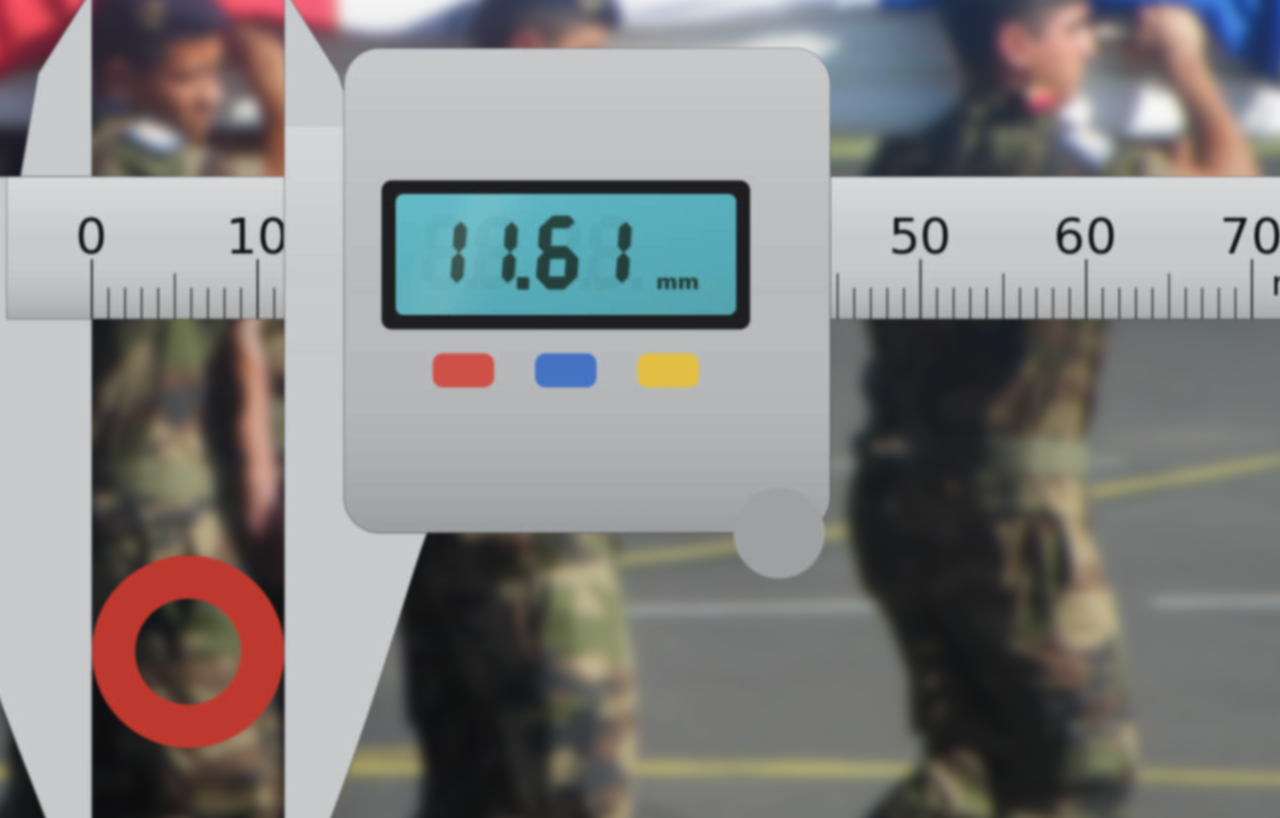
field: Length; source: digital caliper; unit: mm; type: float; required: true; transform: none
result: 11.61 mm
